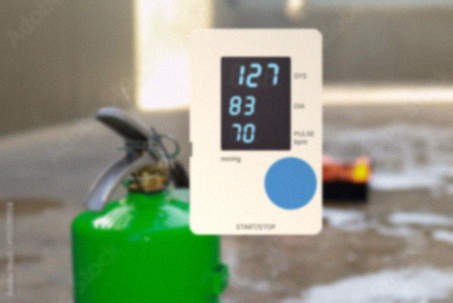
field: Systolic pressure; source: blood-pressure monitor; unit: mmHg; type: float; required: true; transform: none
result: 127 mmHg
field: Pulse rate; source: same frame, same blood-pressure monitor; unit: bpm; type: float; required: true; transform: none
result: 70 bpm
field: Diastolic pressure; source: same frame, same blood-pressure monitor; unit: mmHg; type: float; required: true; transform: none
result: 83 mmHg
